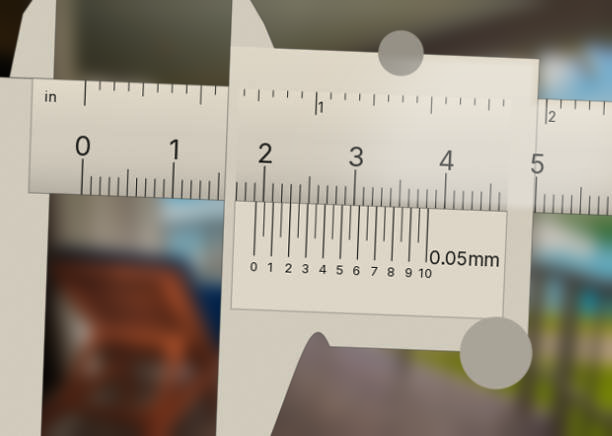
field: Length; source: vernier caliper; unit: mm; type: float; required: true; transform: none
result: 19.2 mm
